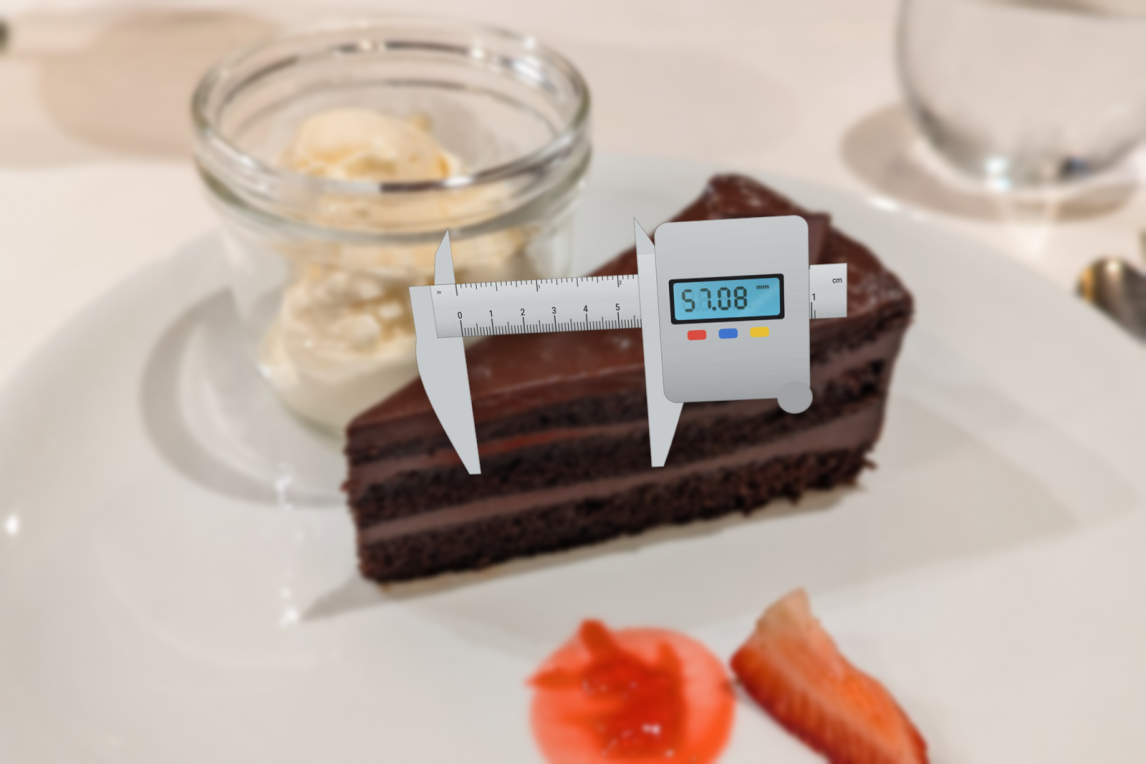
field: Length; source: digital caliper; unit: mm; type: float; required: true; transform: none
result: 57.08 mm
